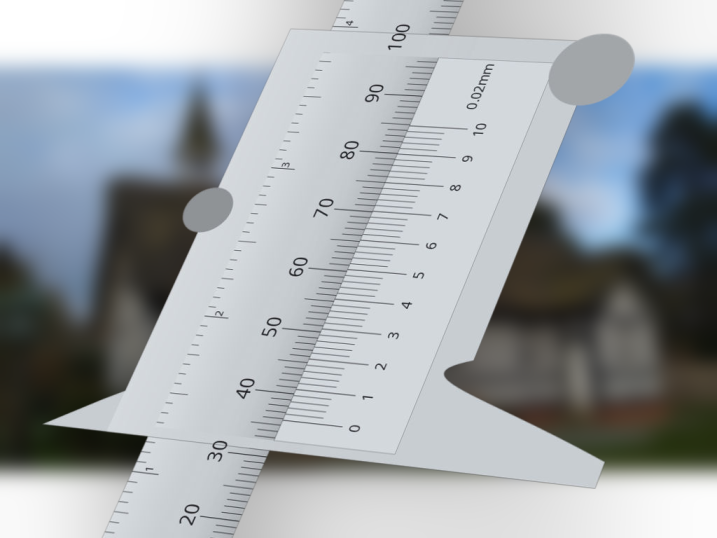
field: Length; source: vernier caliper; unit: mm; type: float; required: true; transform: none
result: 35.8 mm
